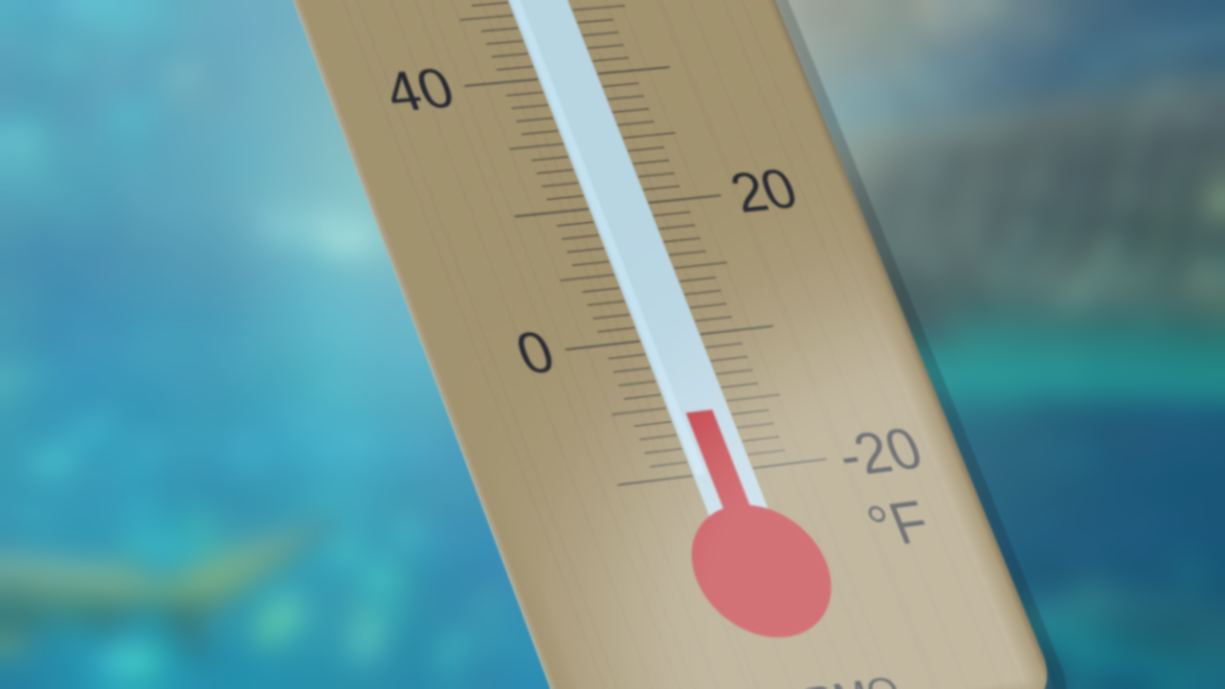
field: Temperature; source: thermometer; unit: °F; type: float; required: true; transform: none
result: -11 °F
